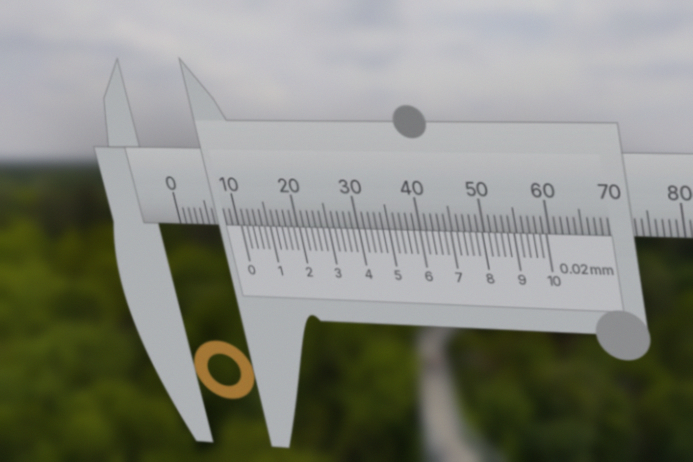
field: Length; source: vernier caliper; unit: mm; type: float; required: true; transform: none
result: 10.5 mm
